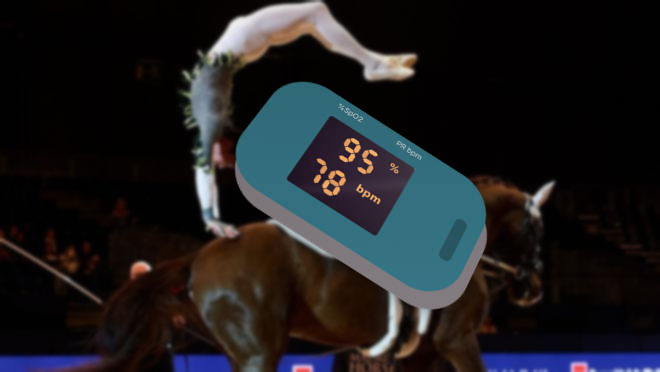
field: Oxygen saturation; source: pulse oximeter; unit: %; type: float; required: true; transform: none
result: 95 %
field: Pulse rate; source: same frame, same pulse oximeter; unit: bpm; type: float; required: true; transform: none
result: 78 bpm
